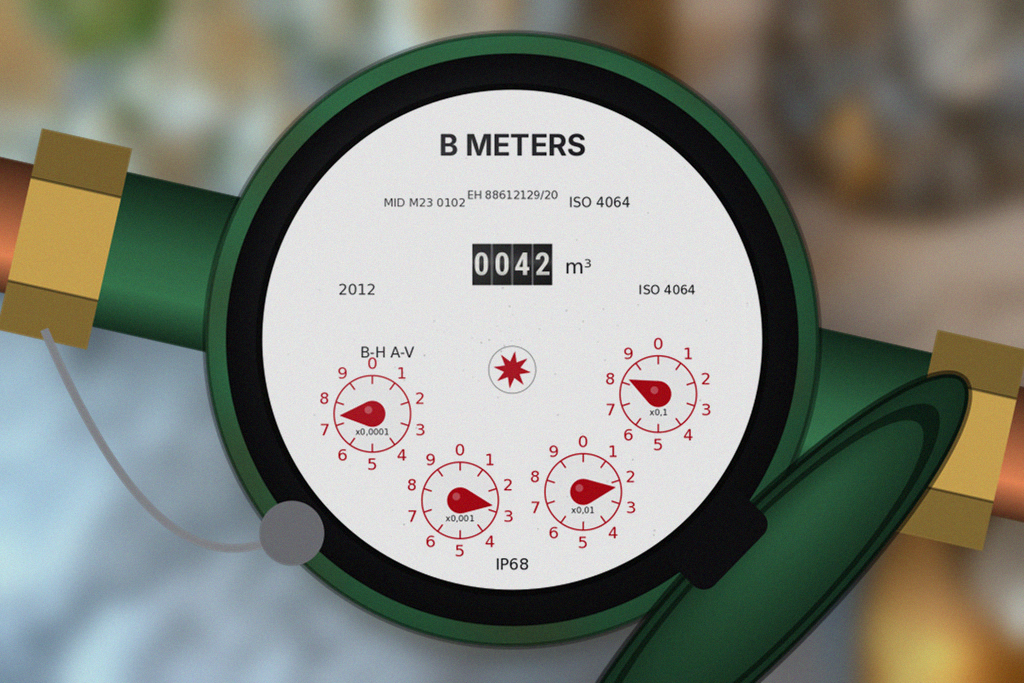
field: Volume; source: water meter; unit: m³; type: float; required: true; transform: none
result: 42.8227 m³
